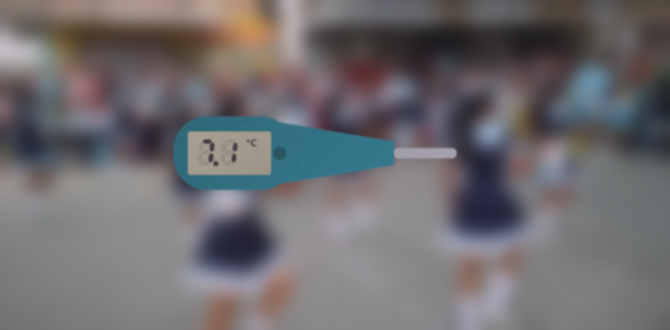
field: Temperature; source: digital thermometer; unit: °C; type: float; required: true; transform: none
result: 7.1 °C
